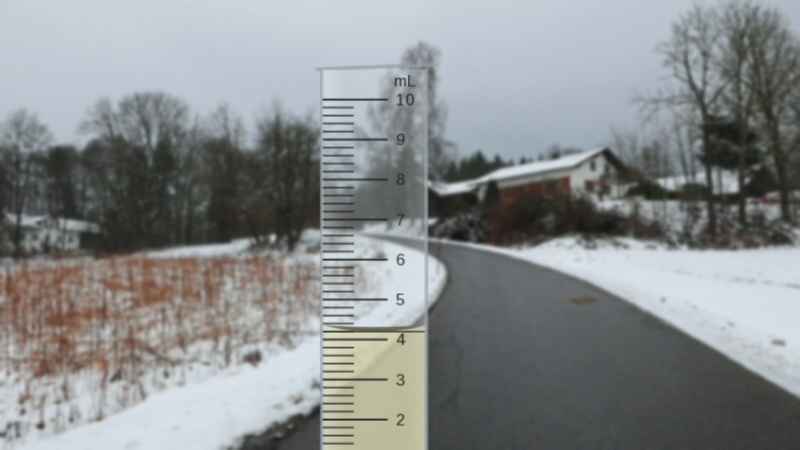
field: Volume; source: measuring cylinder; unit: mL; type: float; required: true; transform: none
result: 4.2 mL
